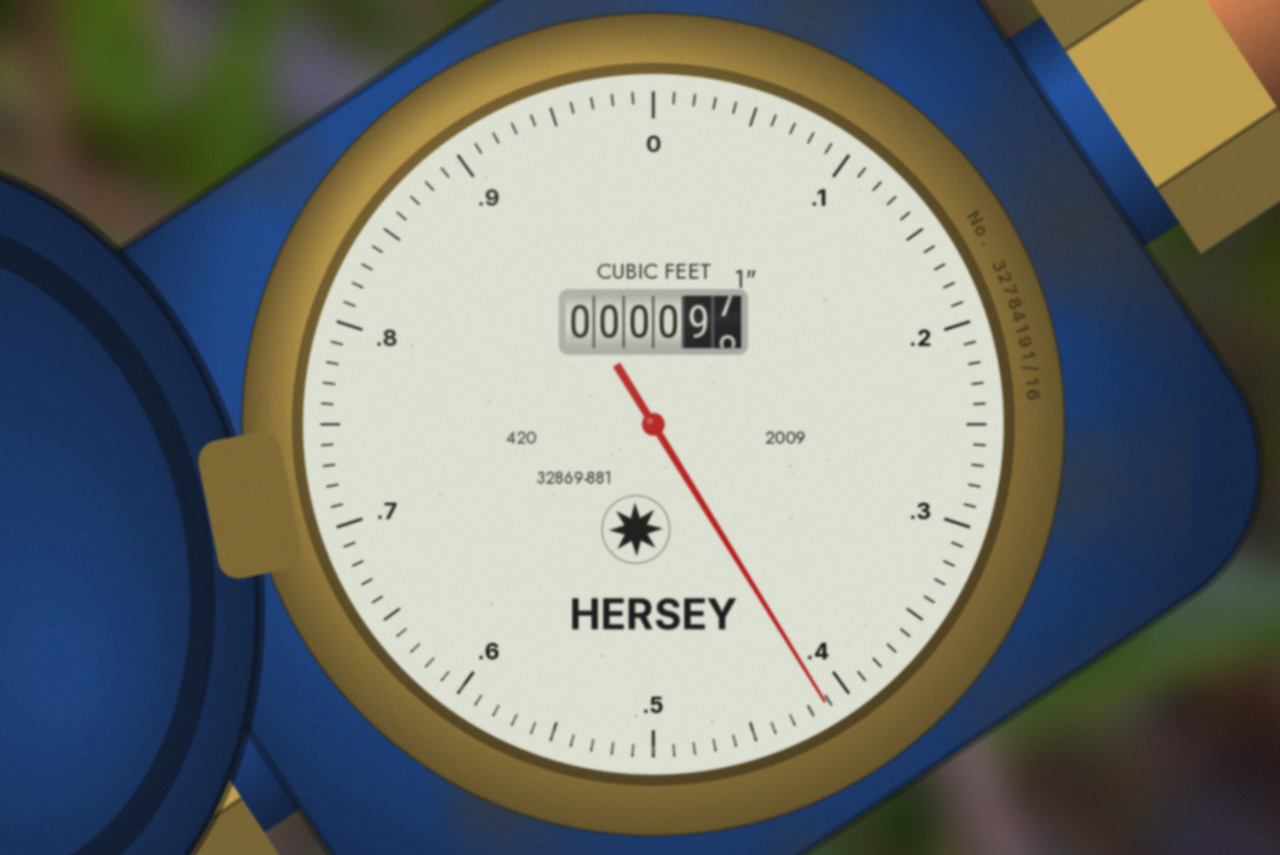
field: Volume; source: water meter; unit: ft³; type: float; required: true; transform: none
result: 97.41 ft³
